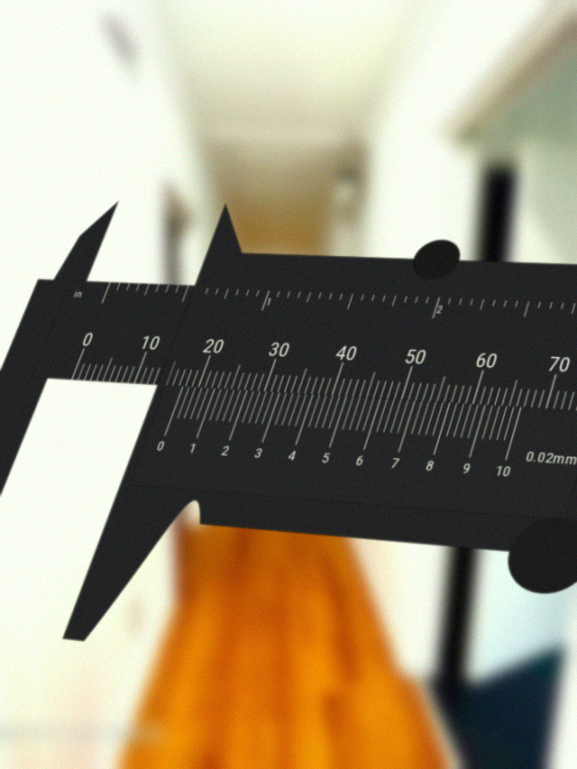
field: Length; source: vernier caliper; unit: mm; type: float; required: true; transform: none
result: 17.6 mm
